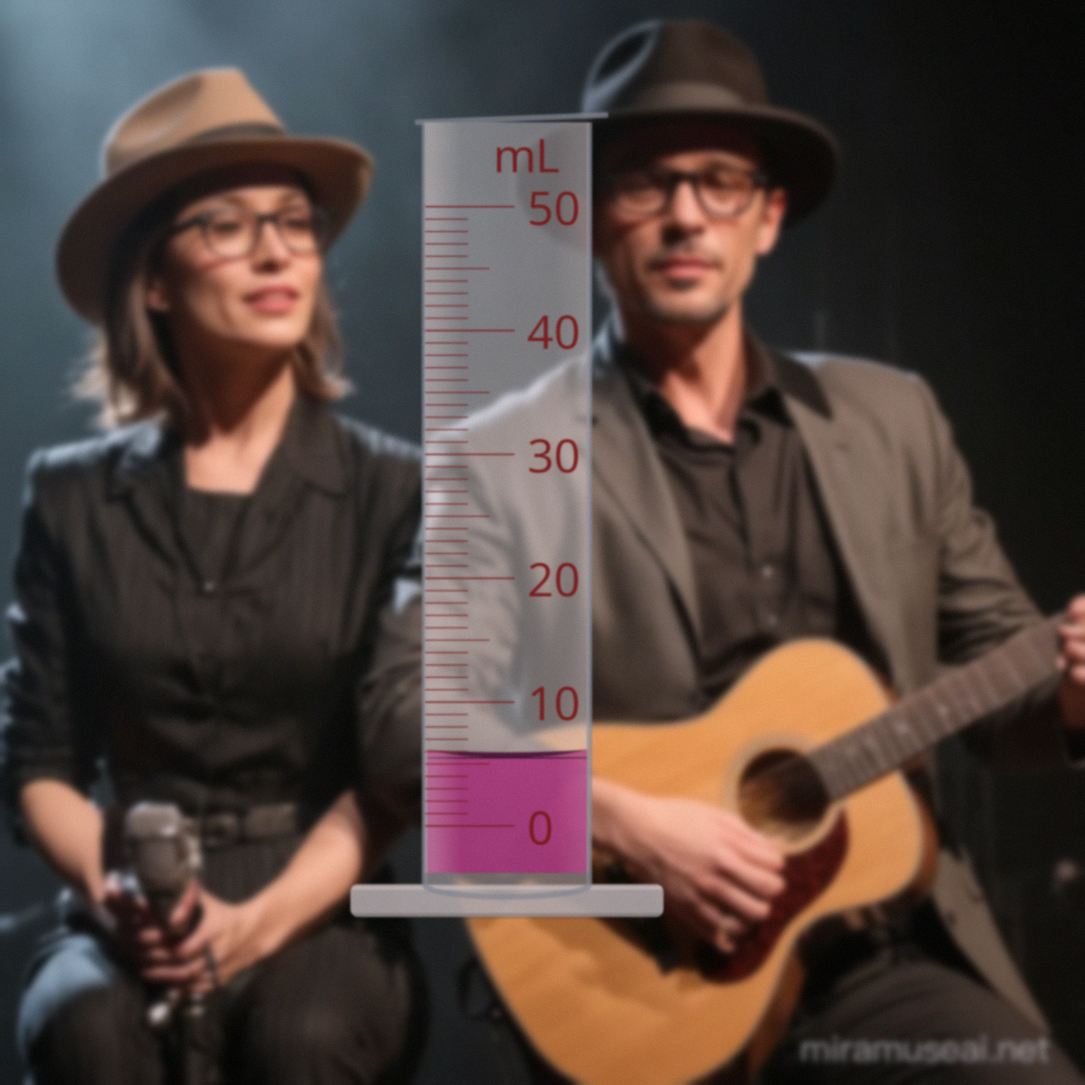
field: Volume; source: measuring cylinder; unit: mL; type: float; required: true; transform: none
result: 5.5 mL
